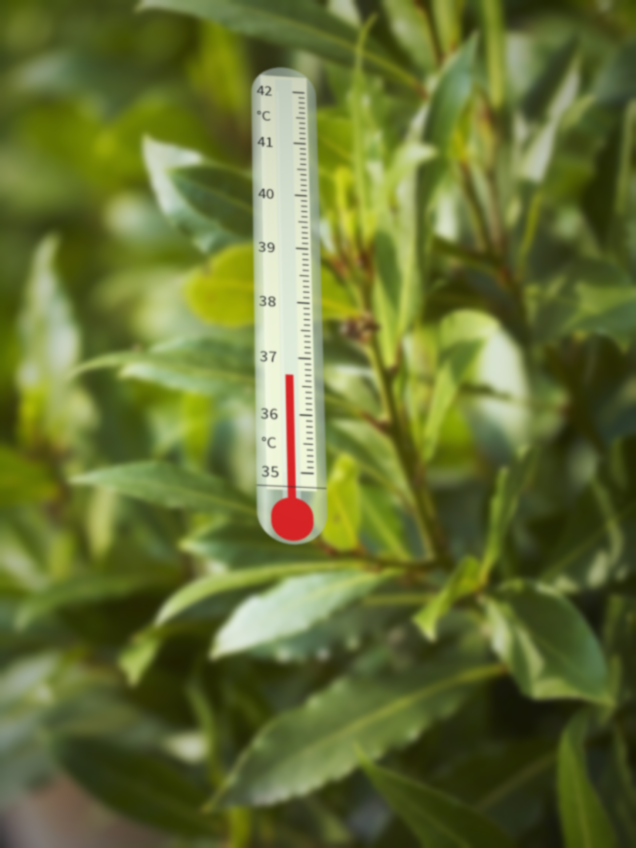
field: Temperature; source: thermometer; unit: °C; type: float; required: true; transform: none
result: 36.7 °C
